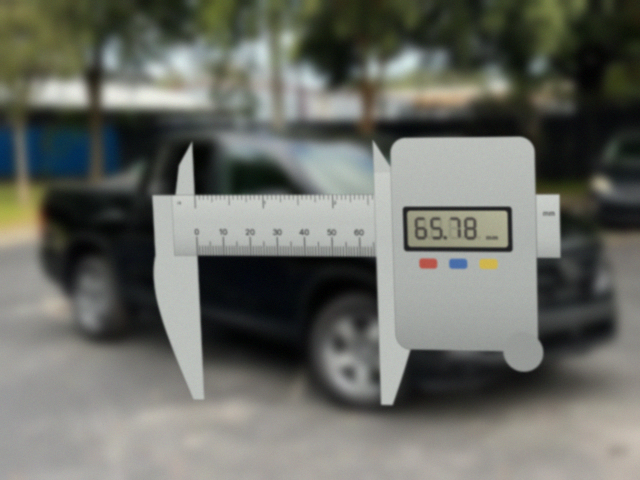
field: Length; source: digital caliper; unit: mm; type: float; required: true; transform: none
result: 65.78 mm
